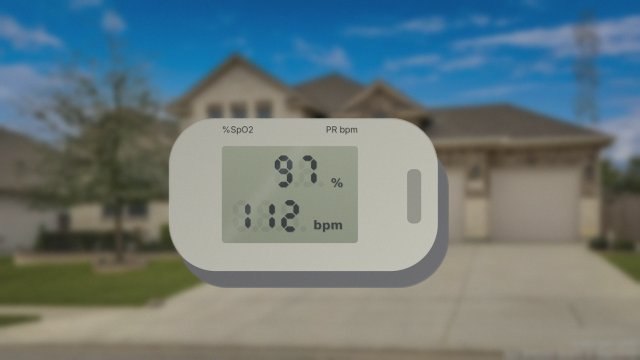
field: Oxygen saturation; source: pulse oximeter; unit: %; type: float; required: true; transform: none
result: 97 %
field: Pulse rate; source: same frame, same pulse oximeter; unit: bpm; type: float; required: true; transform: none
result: 112 bpm
